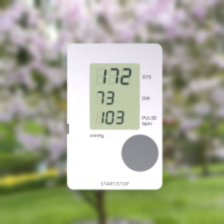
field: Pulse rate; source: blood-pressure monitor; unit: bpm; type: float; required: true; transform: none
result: 103 bpm
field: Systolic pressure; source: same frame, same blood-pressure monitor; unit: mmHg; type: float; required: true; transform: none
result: 172 mmHg
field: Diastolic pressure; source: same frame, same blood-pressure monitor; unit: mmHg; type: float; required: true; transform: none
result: 73 mmHg
